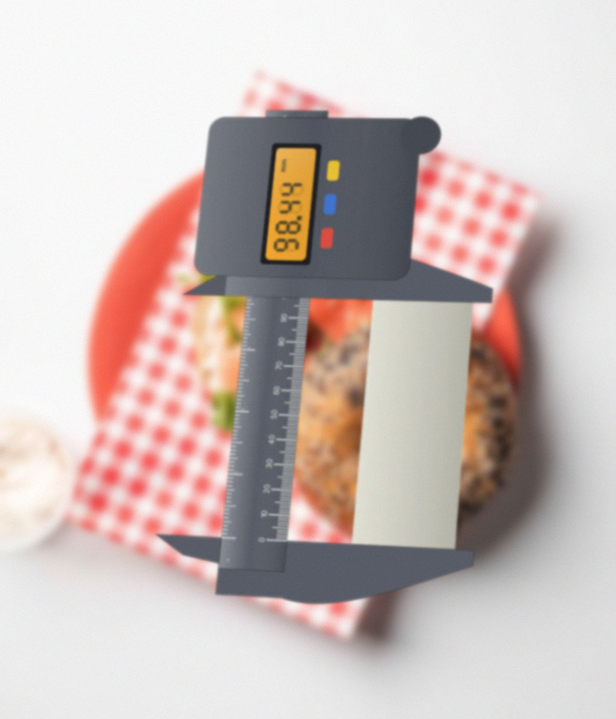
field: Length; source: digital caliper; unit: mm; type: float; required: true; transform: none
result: 98.44 mm
